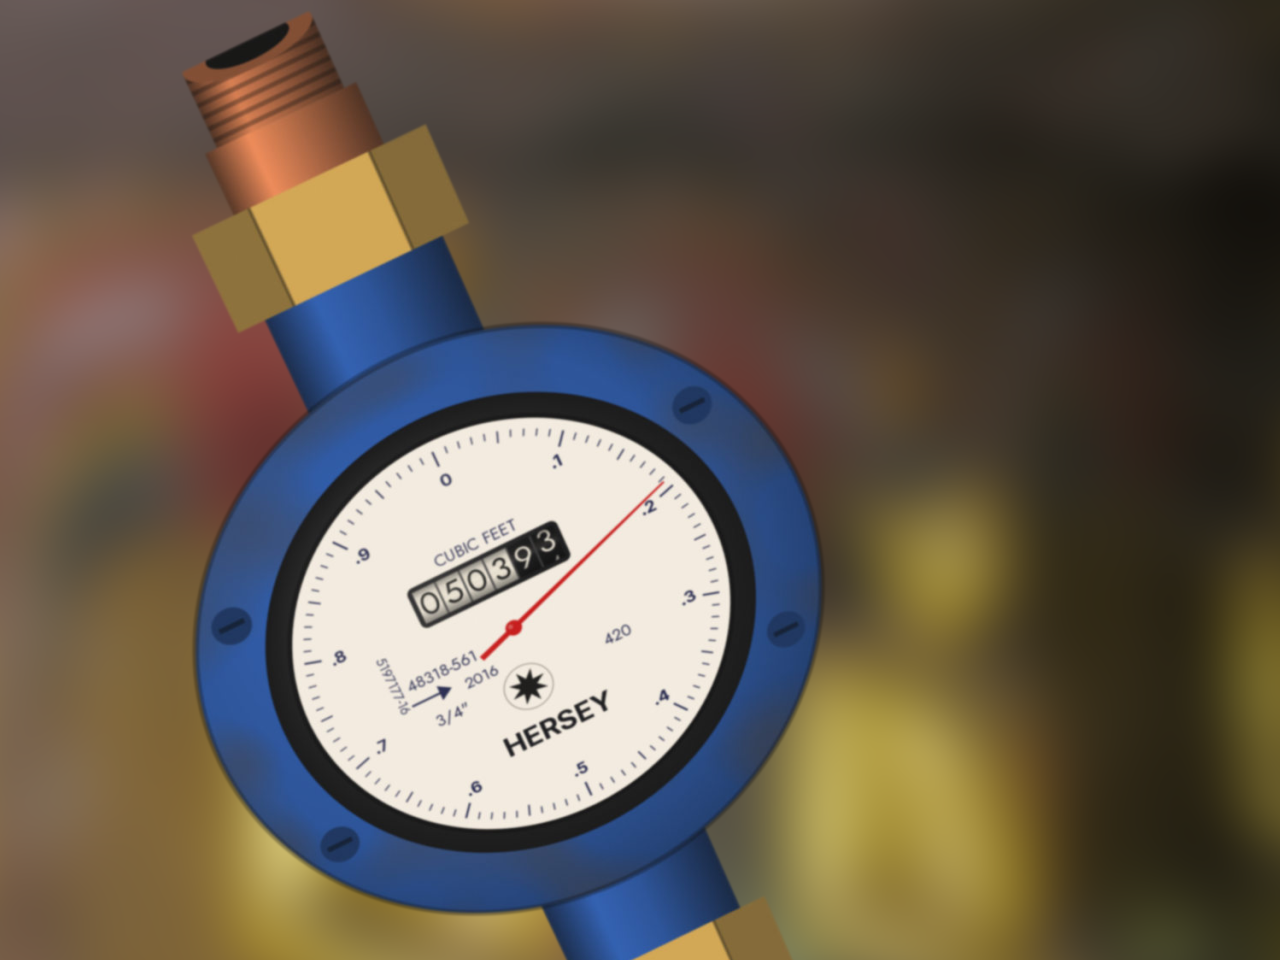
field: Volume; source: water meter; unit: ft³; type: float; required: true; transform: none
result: 50393.19 ft³
